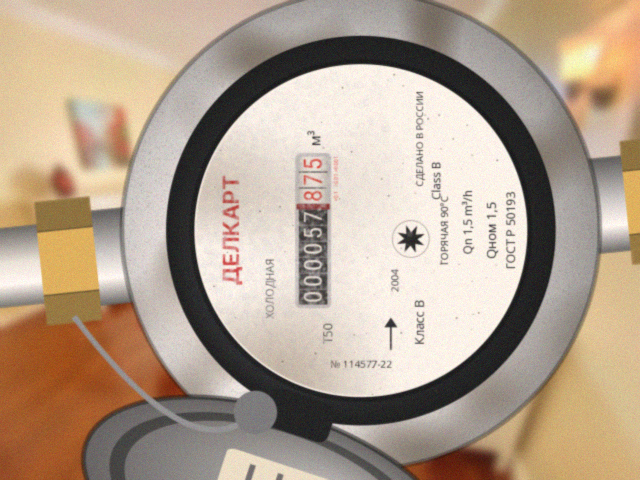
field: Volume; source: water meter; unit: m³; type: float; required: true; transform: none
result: 57.875 m³
